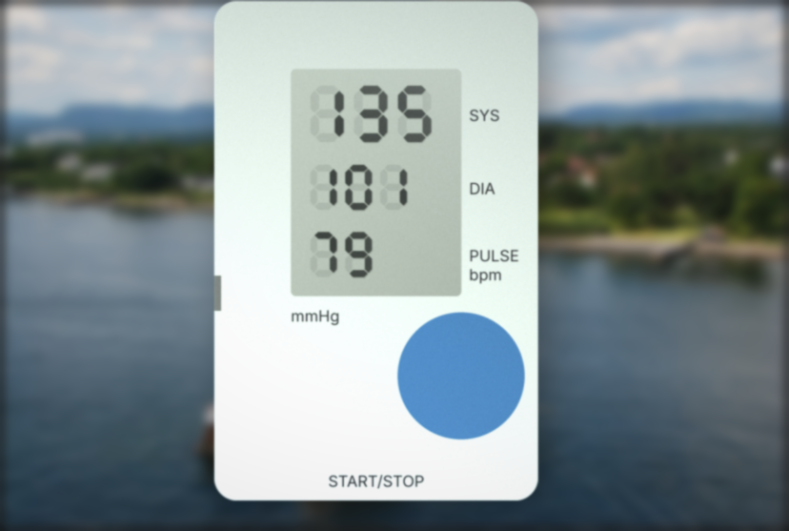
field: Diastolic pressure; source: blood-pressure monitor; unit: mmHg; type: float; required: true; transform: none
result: 101 mmHg
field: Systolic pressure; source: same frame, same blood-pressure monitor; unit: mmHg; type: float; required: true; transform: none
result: 135 mmHg
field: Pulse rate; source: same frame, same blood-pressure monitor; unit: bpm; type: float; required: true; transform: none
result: 79 bpm
